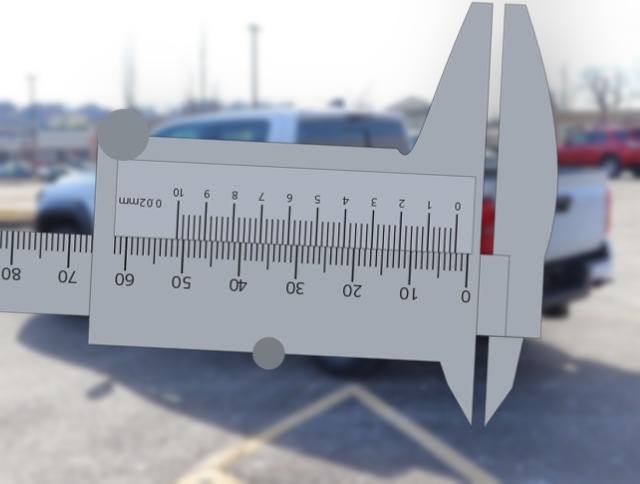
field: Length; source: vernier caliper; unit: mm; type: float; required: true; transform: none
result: 2.2 mm
